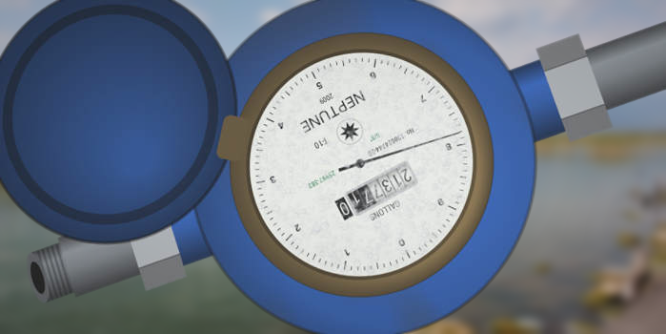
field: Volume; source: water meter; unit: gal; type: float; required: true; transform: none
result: 2137707.8 gal
